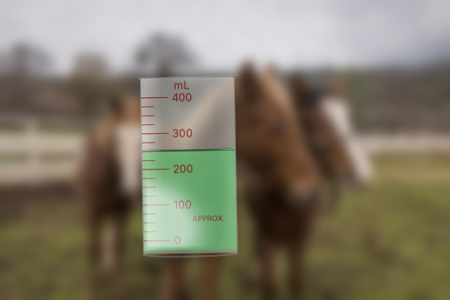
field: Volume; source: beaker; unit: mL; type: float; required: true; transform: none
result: 250 mL
